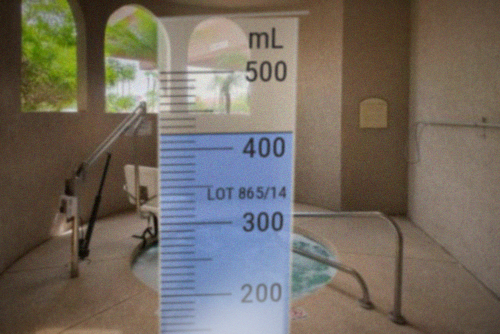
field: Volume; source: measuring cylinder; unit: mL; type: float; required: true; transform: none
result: 420 mL
